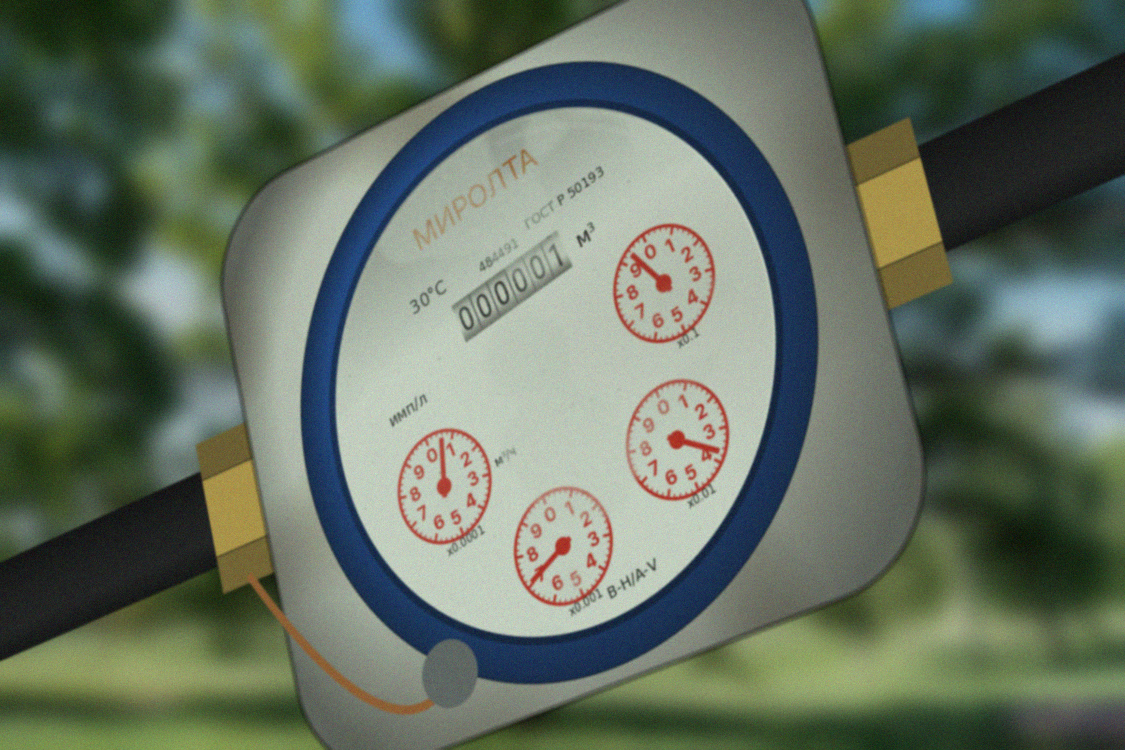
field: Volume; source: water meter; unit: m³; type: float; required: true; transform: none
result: 0.9370 m³
